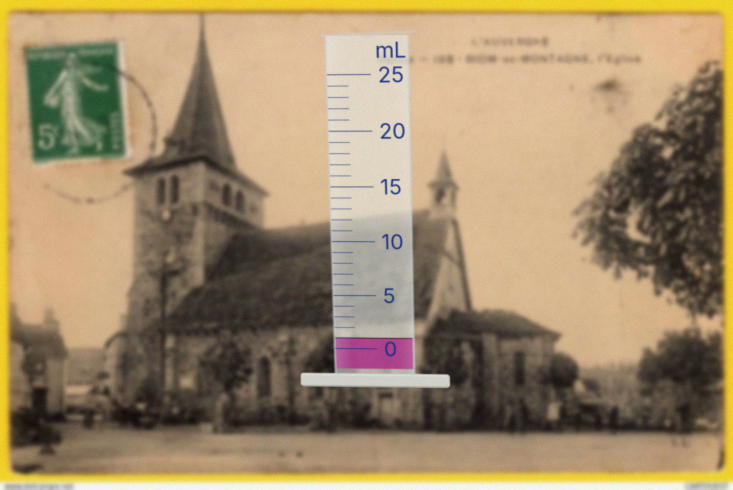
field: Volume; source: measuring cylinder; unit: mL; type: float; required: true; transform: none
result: 1 mL
